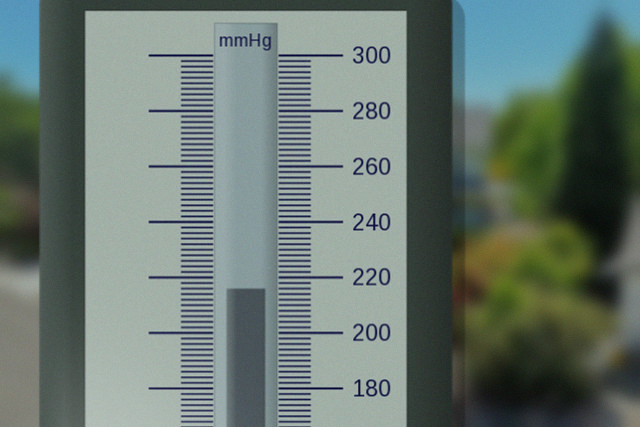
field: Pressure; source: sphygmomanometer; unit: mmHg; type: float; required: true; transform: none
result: 216 mmHg
